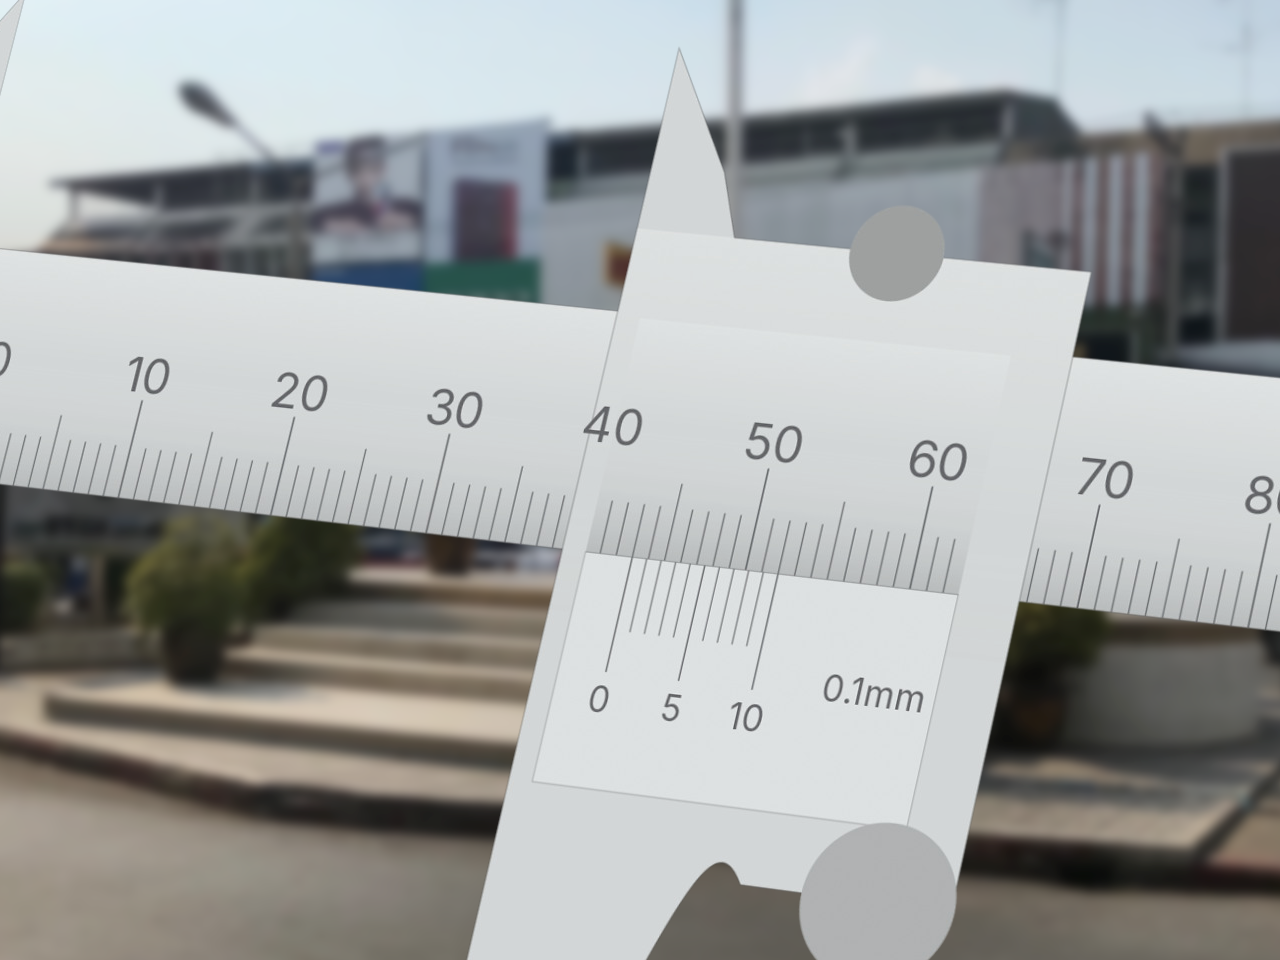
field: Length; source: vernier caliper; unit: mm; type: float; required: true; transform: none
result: 43.0 mm
